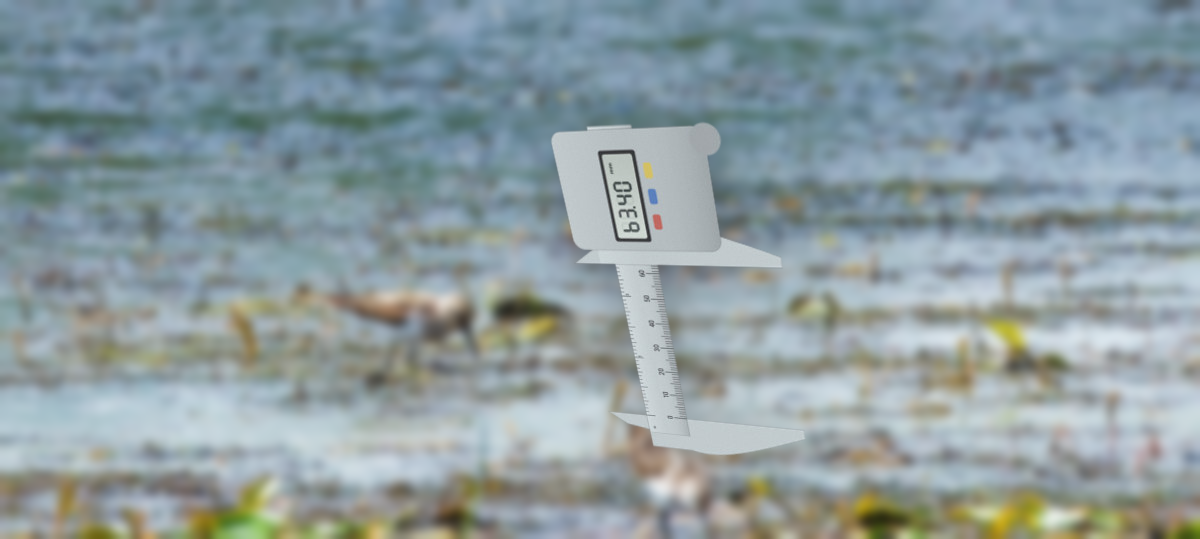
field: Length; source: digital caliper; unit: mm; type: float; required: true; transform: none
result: 63.40 mm
